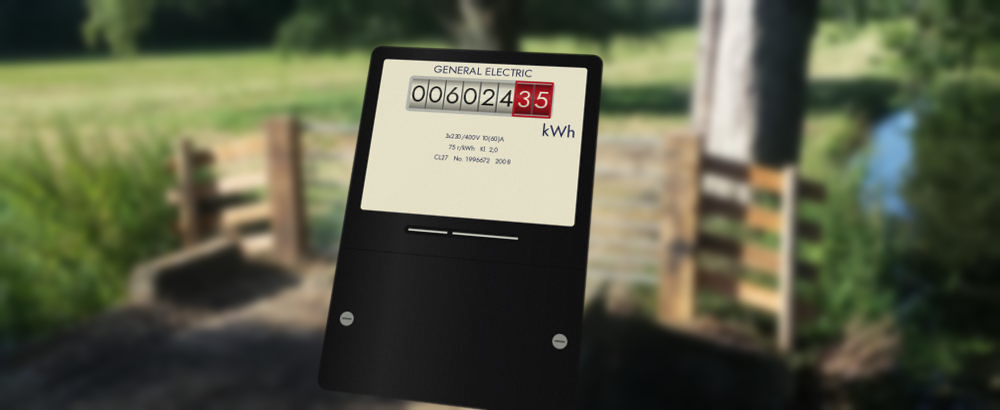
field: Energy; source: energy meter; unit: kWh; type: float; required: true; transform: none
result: 6024.35 kWh
